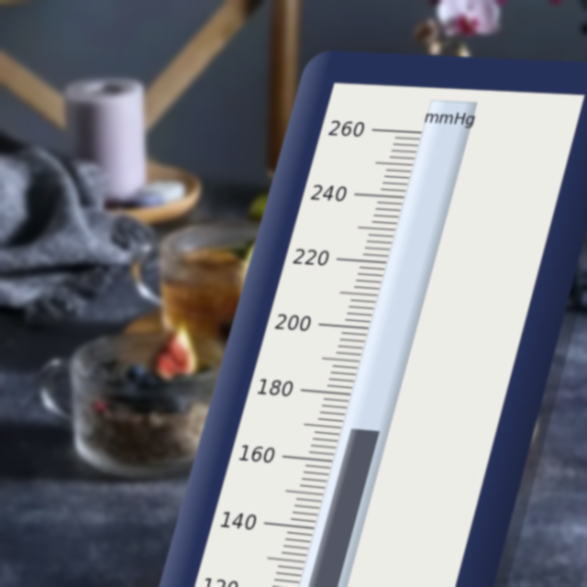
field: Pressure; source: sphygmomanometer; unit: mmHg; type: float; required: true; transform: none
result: 170 mmHg
